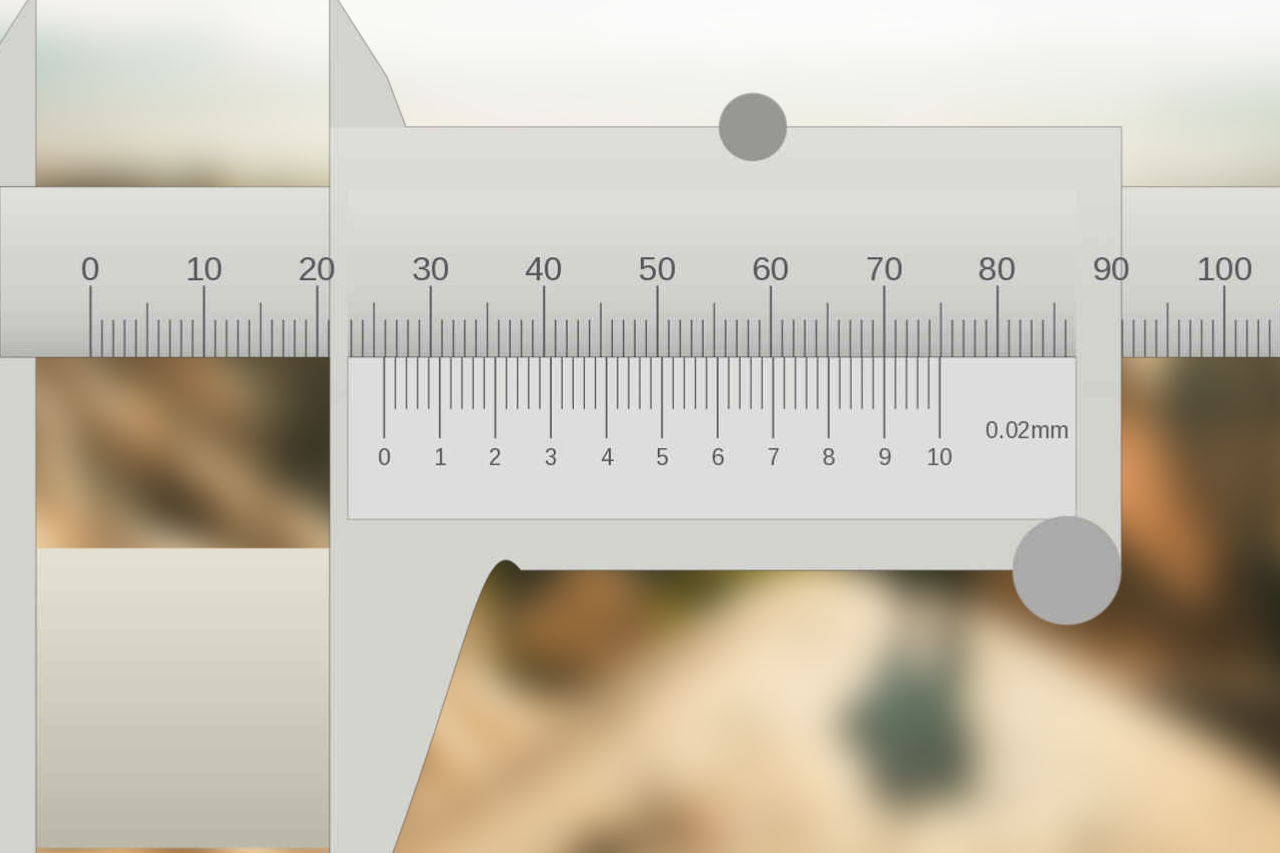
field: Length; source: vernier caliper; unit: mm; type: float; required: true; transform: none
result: 25.9 mm
